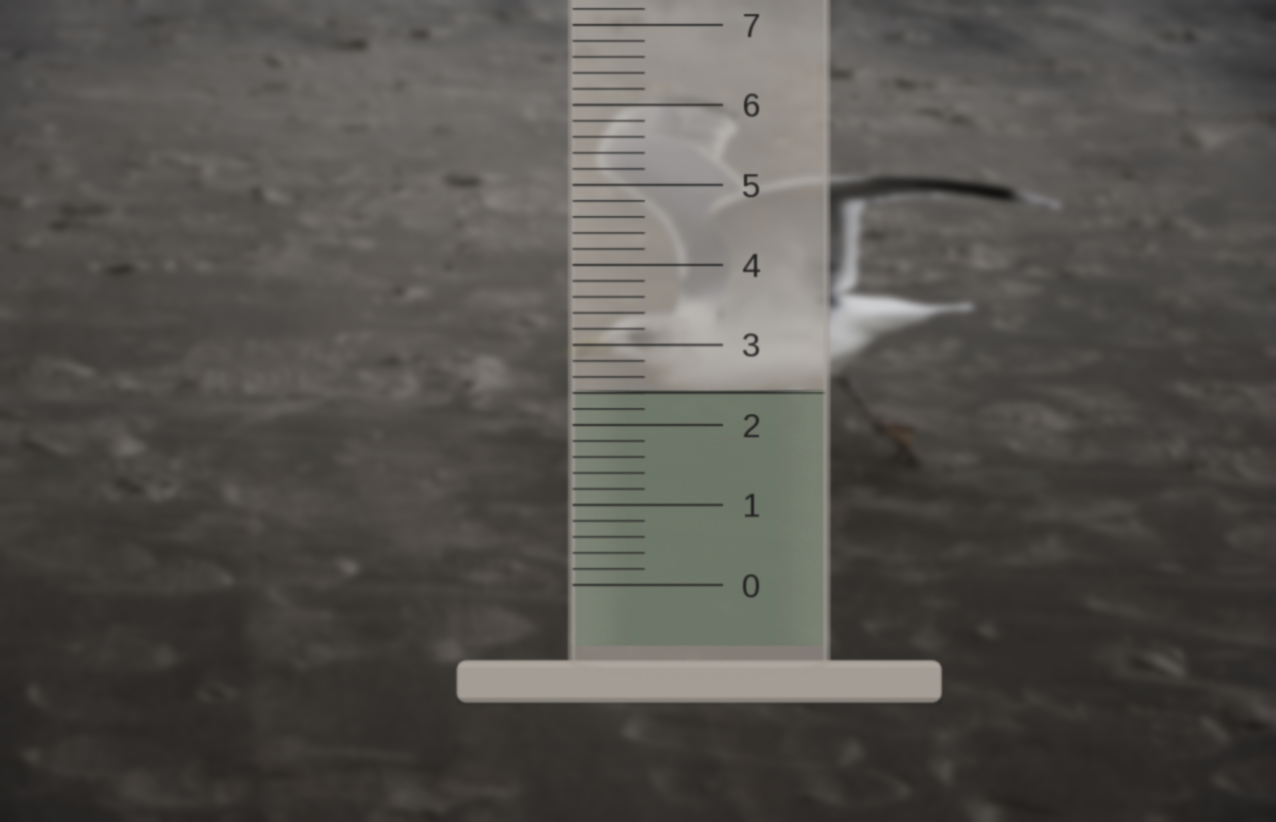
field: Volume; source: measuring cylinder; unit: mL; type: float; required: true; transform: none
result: 2.4 mL
